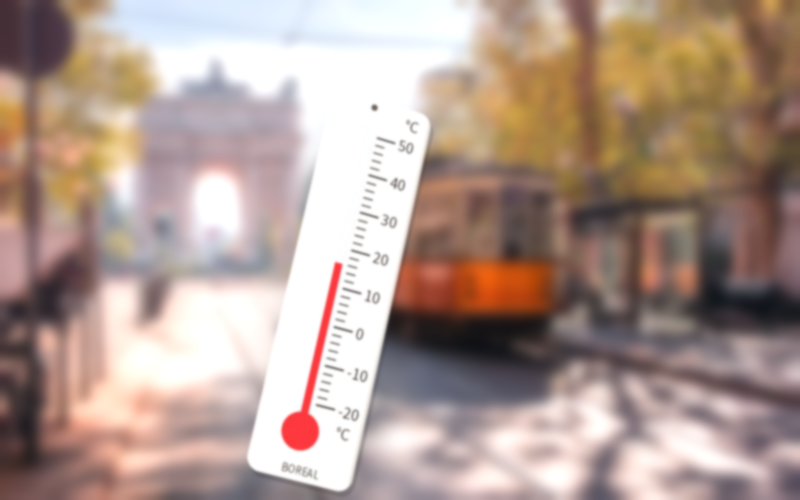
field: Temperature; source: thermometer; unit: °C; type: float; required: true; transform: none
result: 16 °C
